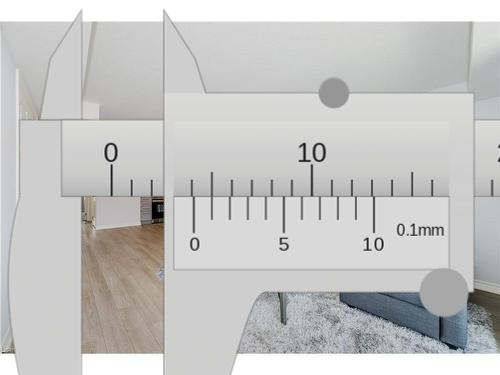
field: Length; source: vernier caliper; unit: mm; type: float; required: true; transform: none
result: 4.1 mm
